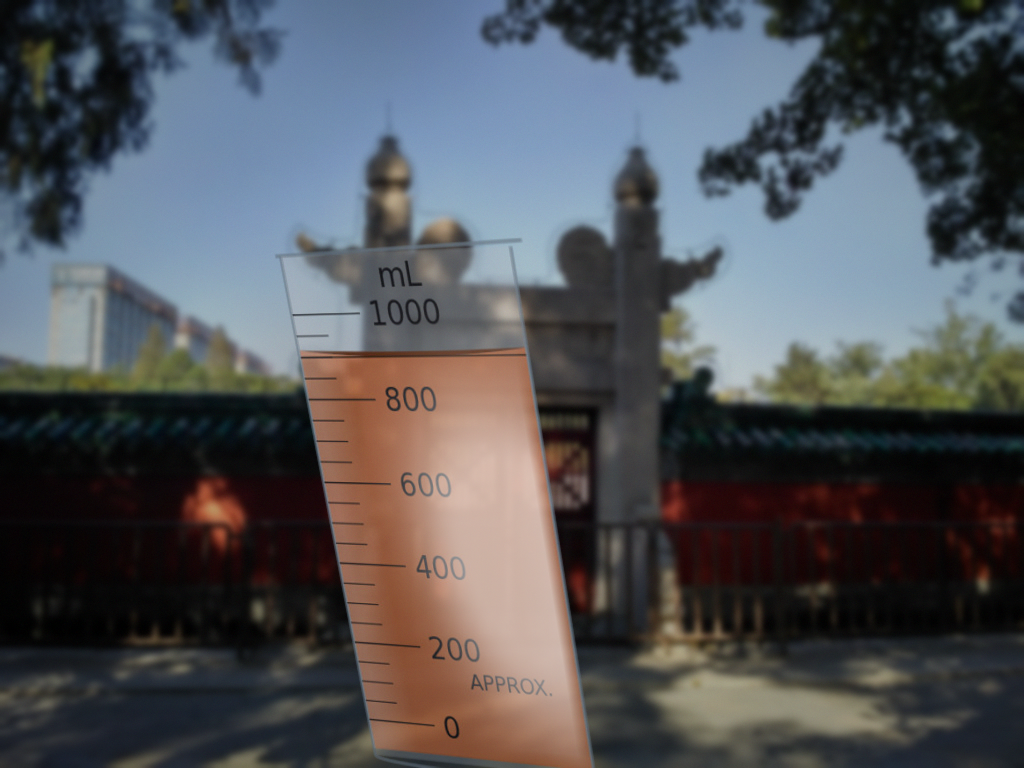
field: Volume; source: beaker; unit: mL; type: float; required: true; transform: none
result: 900 mL
